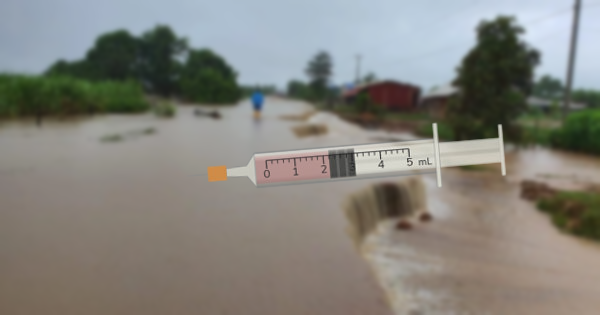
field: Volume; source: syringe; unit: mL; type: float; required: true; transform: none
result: 2.2 mL
